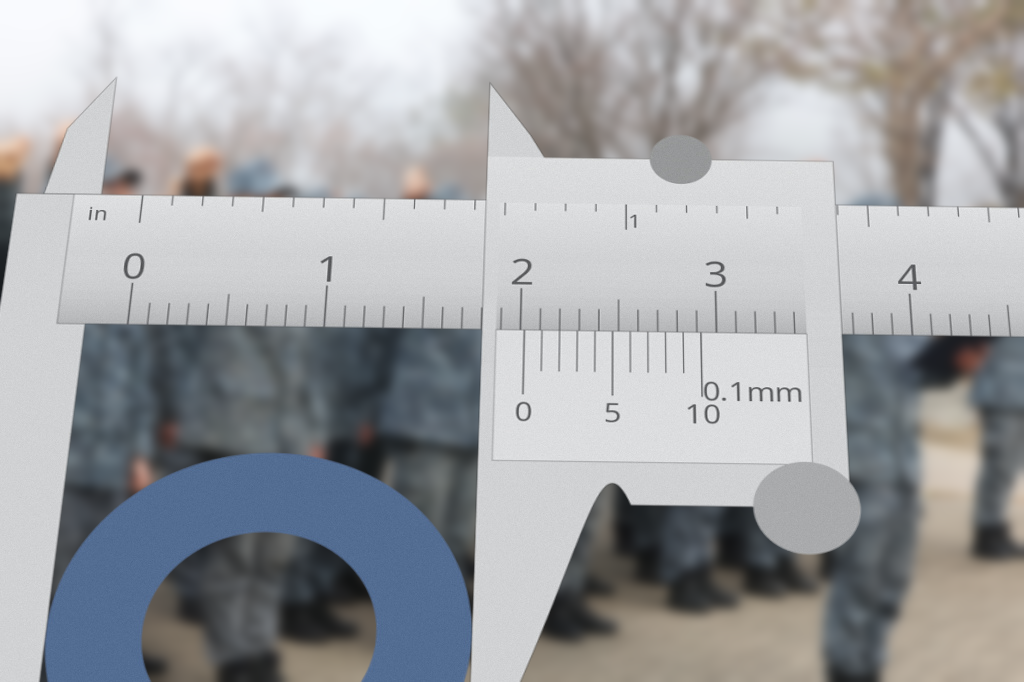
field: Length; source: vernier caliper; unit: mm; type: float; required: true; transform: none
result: 20.2 mm
